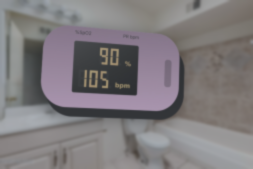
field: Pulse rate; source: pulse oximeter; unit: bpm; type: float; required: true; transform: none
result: 105 bpm
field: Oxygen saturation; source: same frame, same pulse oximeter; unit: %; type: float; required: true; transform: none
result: 90 %
